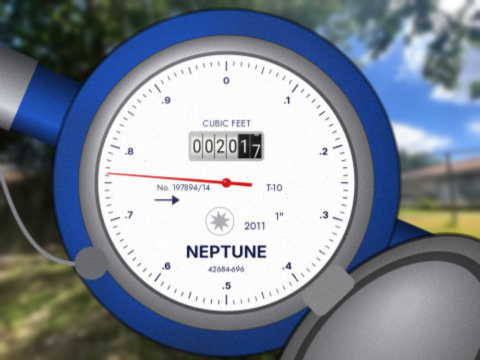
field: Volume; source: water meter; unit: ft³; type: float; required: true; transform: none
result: 2016.76 ft³
